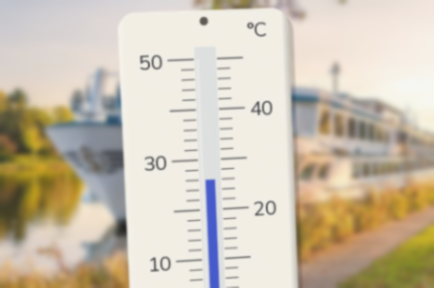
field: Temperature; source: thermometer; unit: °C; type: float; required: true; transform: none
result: 26 °C
